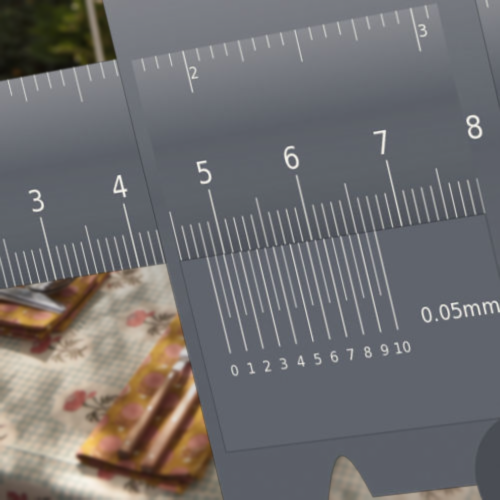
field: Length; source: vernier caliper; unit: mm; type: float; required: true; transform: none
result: 48.0 mm
